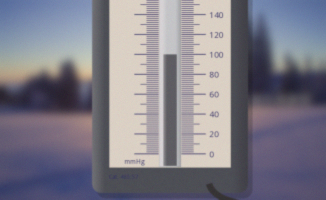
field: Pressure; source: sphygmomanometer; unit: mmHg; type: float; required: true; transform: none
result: 100 mmHg
